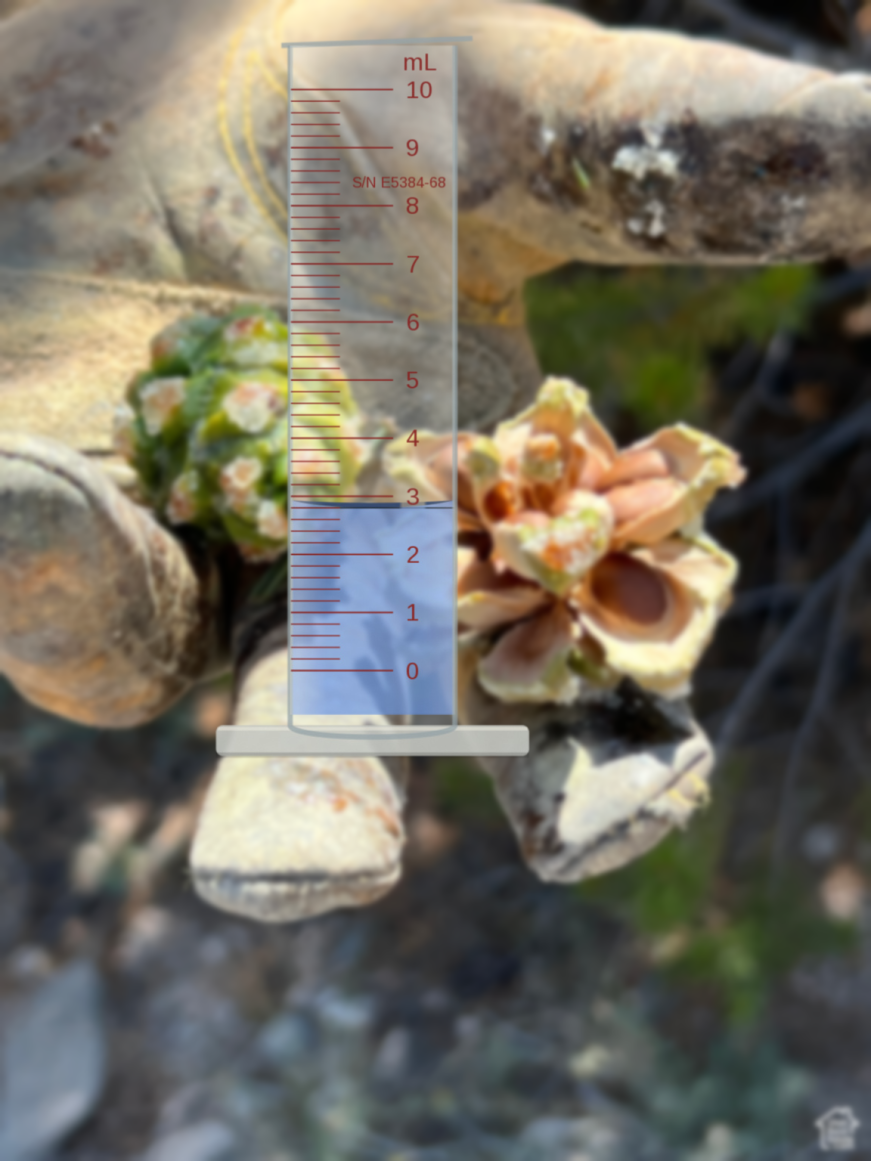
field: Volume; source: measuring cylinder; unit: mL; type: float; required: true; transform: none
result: 2.8 mL
